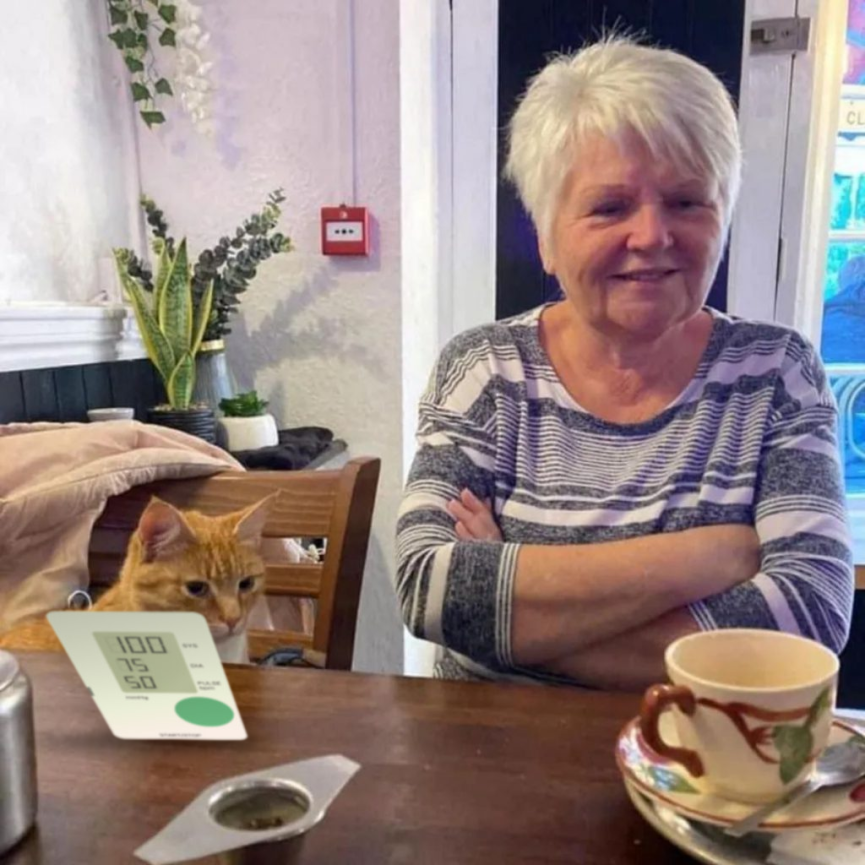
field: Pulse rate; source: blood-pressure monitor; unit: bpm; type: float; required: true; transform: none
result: 50 bpm
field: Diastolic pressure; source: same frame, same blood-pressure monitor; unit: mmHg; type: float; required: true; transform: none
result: 75 mmHg
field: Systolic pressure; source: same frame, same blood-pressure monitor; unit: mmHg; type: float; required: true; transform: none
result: 100 mmHg
